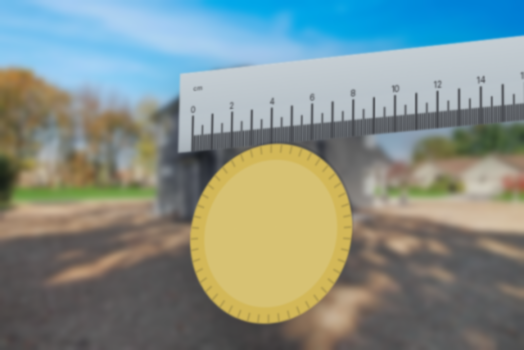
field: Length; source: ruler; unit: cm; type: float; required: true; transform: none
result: 8 cm
